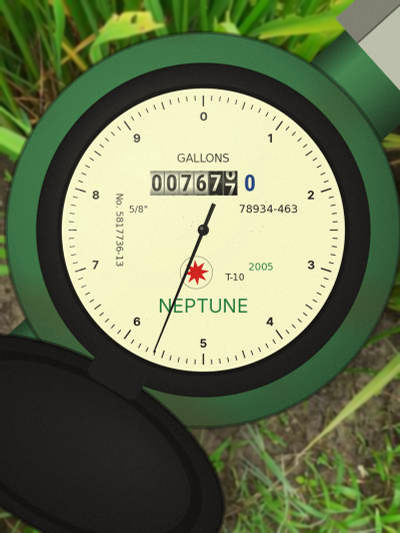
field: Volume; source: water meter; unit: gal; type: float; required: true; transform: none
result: 76765.6 gal
